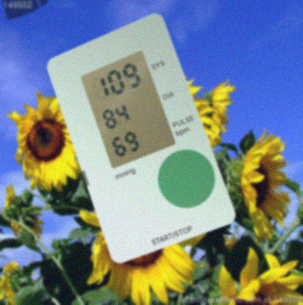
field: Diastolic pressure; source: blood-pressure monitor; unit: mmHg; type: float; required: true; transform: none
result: 84 mmHg
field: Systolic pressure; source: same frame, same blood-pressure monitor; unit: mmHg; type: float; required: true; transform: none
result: 109 mmHg
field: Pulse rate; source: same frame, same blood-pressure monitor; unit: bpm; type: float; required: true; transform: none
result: 69 bpm
